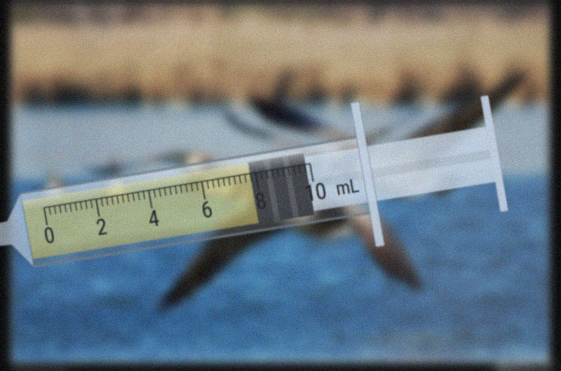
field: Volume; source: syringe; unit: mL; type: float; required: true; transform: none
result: 7.8 mL
